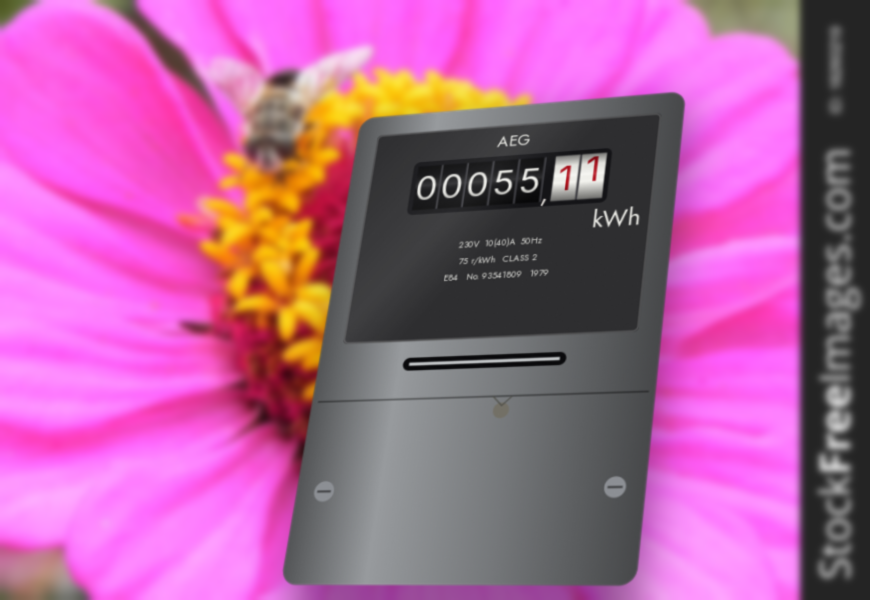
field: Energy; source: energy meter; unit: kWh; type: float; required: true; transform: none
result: 55.11 kWh
